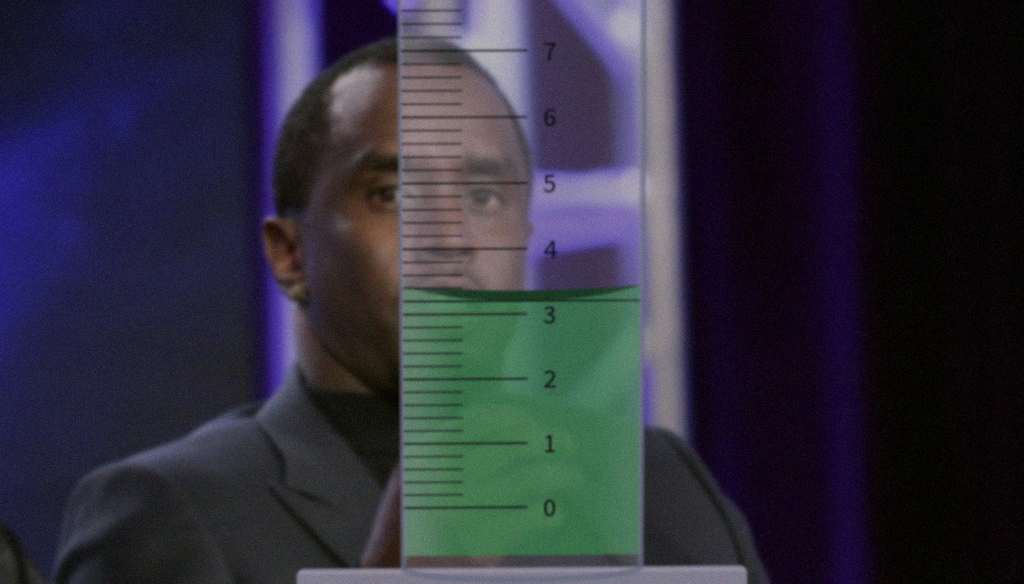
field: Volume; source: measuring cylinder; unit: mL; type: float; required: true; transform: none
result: 3.2 mL
